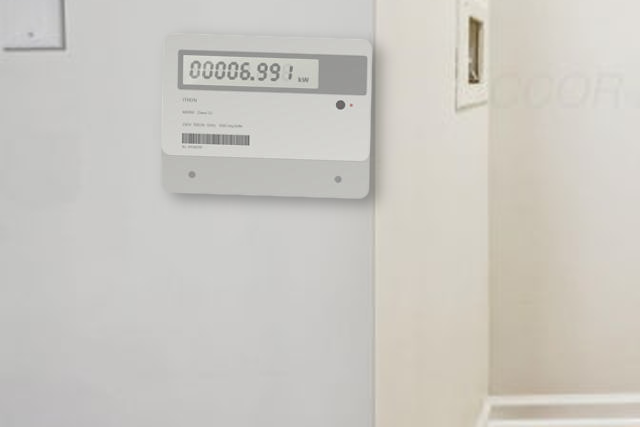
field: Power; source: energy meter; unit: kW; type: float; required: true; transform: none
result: 6.991 kW
